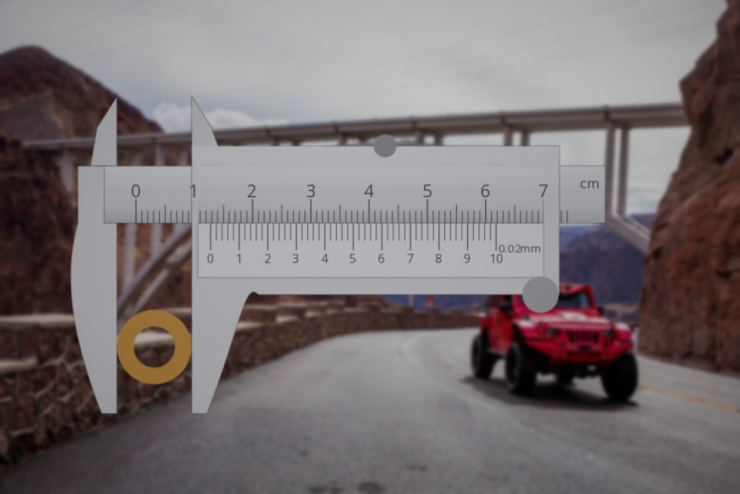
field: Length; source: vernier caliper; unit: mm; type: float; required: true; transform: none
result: 12.8 mm
